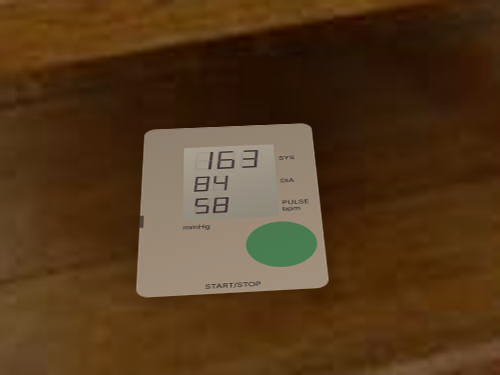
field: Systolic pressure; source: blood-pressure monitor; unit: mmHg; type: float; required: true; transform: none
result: 163 mmHg
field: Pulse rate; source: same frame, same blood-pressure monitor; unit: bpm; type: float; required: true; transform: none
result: 58 bpm
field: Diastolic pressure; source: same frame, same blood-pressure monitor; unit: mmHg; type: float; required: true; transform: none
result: 84 mmHg
